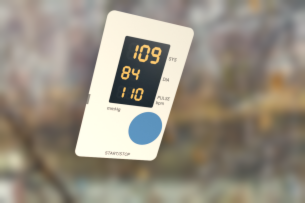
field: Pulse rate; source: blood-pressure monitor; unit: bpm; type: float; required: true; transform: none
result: 110 bpm
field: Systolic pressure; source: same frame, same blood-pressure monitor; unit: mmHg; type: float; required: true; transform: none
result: 109 mmHg
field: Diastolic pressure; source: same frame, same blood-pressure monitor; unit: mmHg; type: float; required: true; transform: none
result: 84 mmHg
